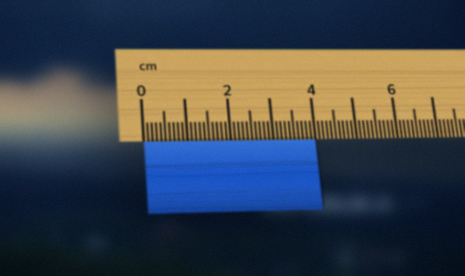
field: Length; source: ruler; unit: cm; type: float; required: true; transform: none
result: 4 cm
